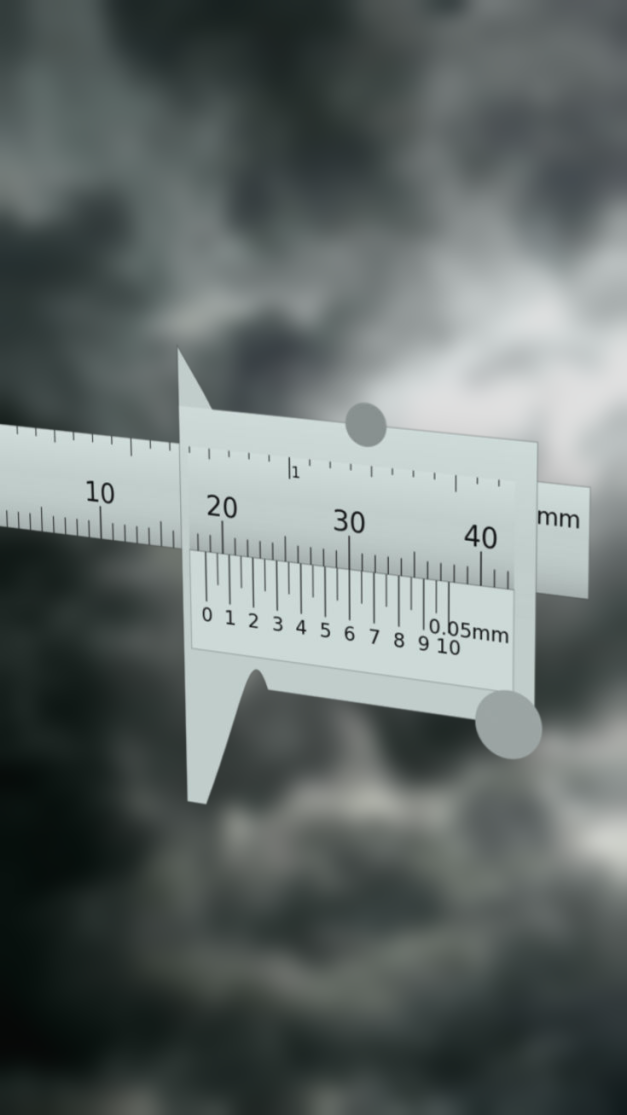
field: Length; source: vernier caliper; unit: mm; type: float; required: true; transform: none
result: 18.6 mm
